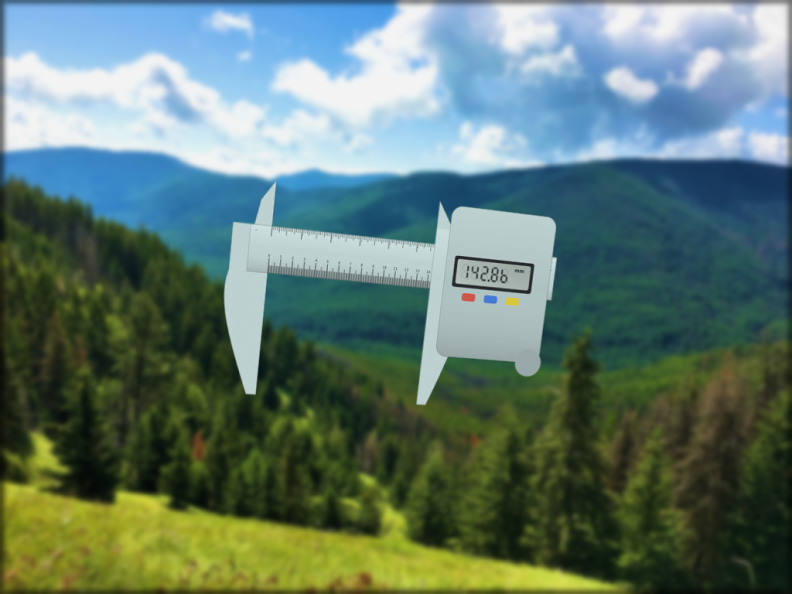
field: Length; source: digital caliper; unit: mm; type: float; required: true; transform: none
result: 142.86 mm
